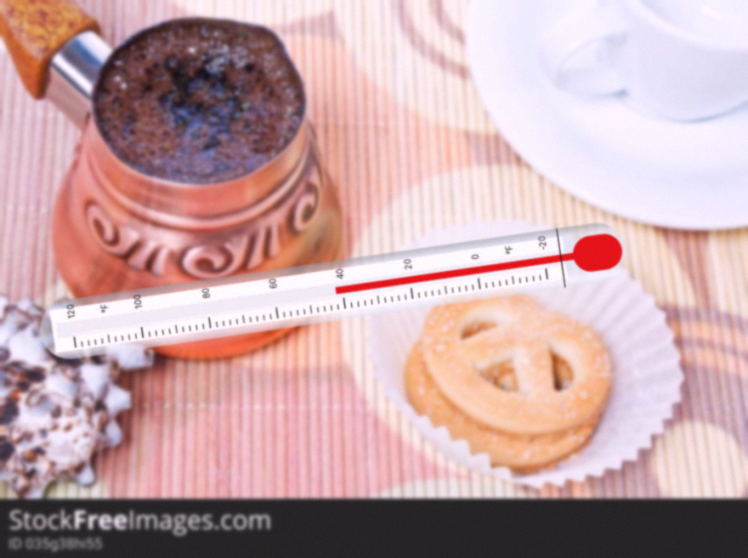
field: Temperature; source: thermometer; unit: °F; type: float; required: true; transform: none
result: 42 °F
